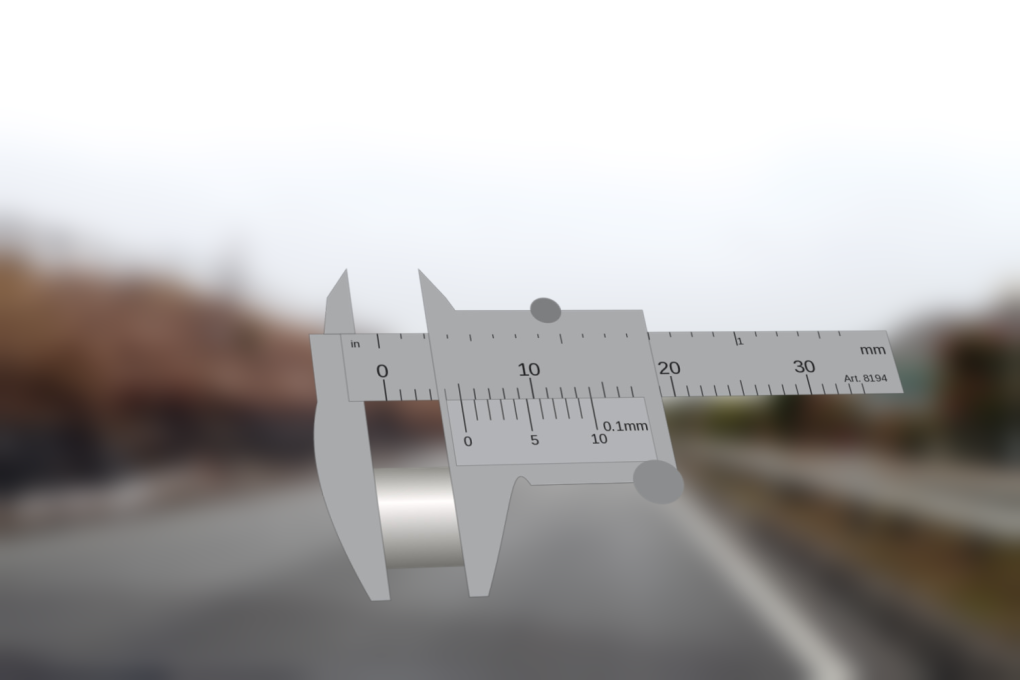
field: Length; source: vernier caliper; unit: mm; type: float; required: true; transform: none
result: 5.0 mm
